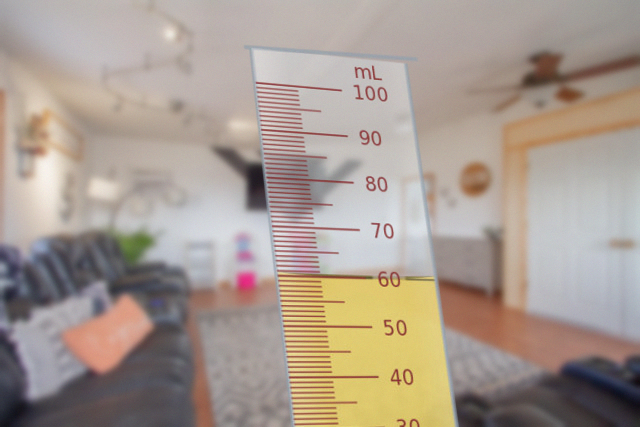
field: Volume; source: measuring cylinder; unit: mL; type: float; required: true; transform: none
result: 60 mL
